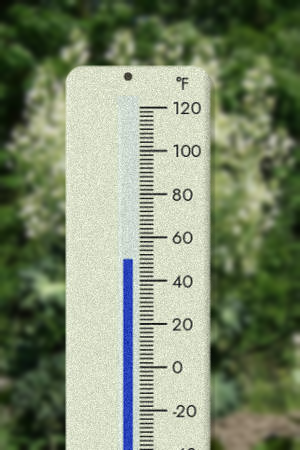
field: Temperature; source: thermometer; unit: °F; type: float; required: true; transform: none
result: 50 °F
